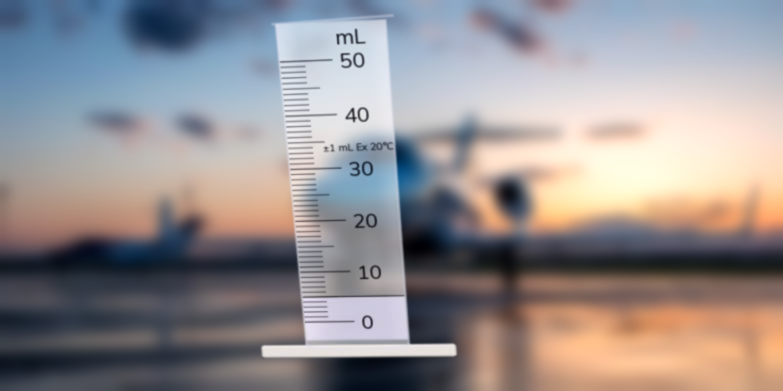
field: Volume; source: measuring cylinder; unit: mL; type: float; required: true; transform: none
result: 5 mL
